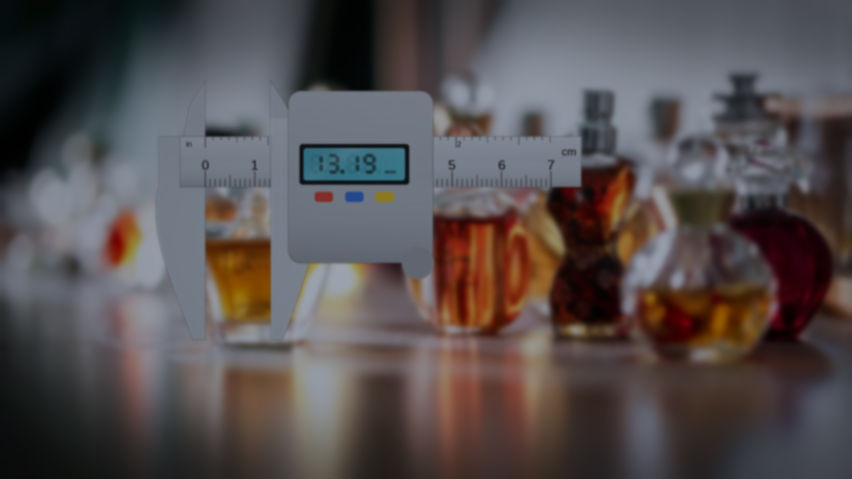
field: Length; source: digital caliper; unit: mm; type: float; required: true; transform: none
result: 13.19 mm
